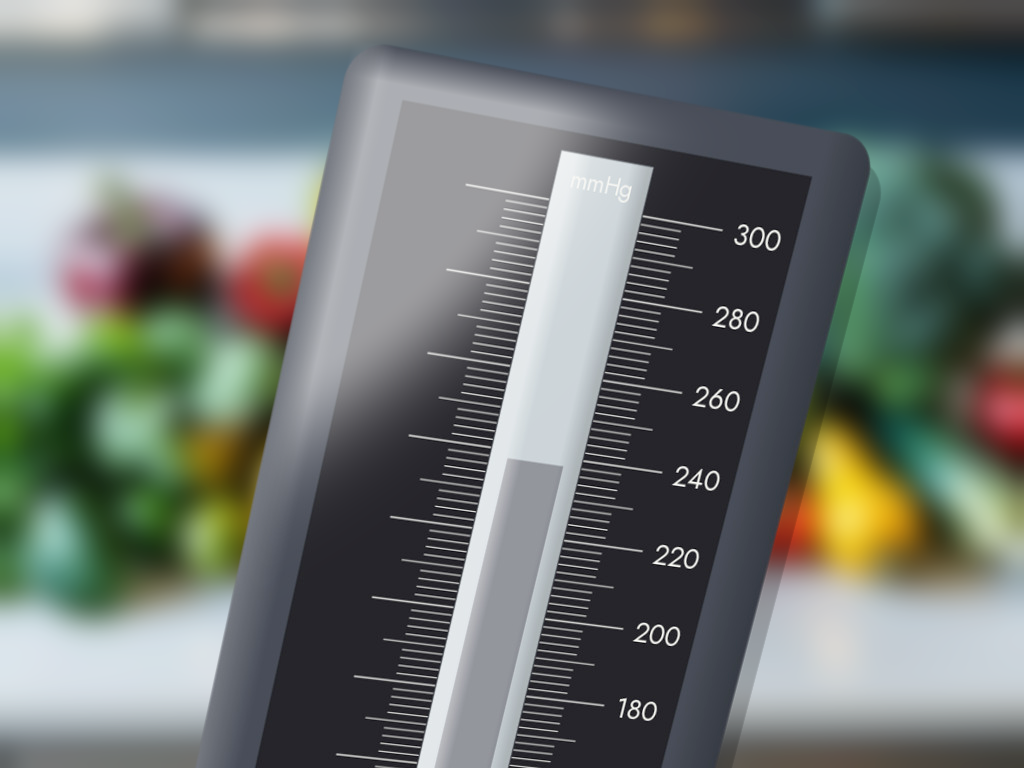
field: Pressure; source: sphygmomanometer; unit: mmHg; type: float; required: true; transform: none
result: 238 mmHg
